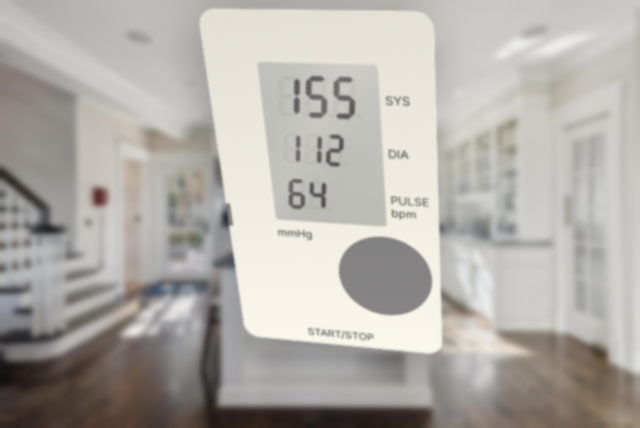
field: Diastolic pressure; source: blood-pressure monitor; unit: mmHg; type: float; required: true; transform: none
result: 112 mmHg
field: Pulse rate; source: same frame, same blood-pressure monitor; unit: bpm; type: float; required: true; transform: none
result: 64 bpm
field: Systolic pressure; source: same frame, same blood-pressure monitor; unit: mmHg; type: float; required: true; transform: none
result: 155 mmHg
